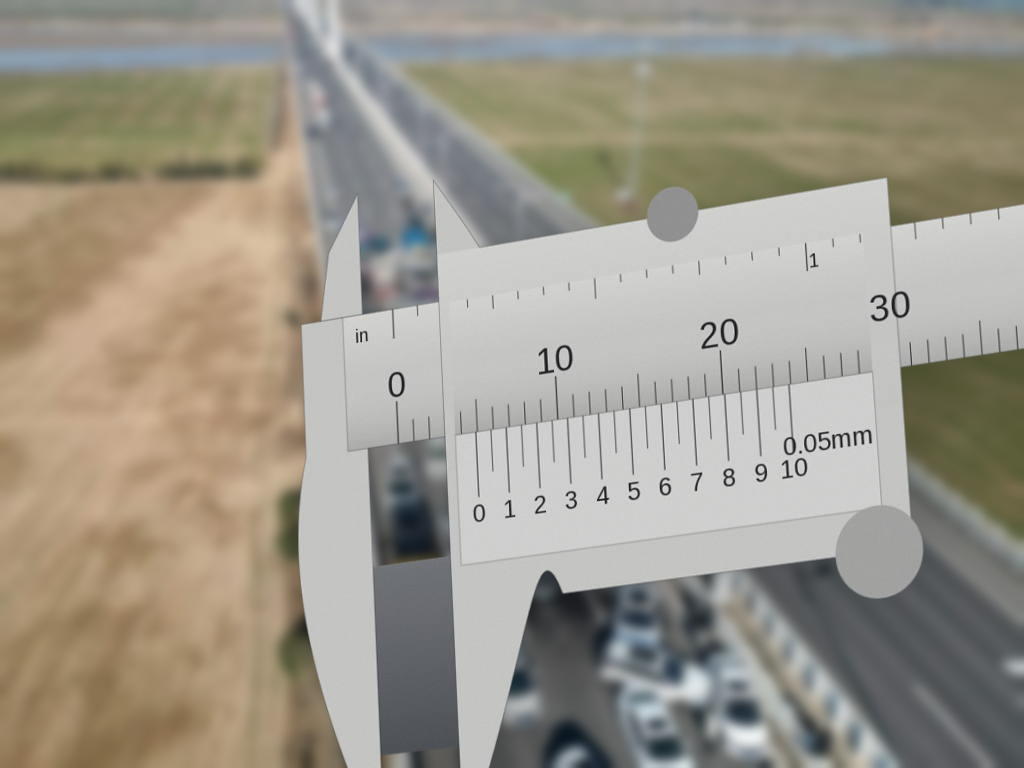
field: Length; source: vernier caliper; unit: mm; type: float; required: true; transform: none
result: 4.9 mm
